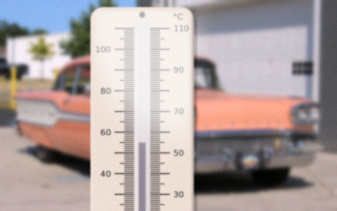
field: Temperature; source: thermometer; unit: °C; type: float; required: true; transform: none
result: 55 °C
